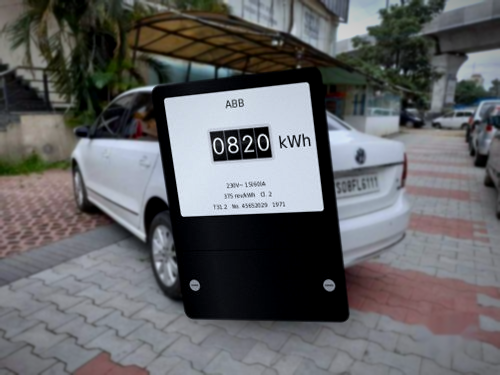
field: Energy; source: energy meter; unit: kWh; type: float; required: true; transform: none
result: 820 kWh
